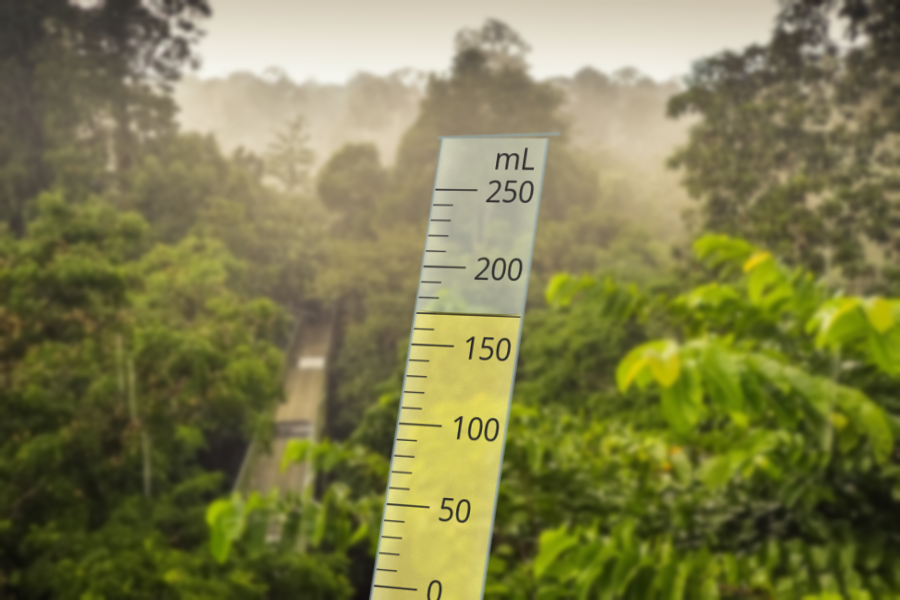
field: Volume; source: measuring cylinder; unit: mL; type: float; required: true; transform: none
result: 170 mL
